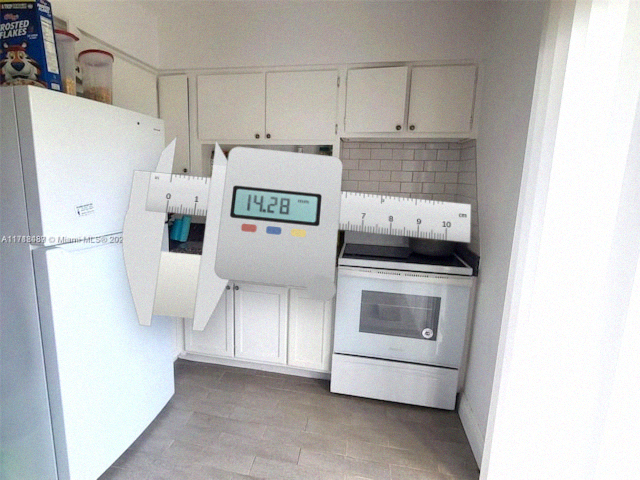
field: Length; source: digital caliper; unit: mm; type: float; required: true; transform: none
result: 14.28 mm
